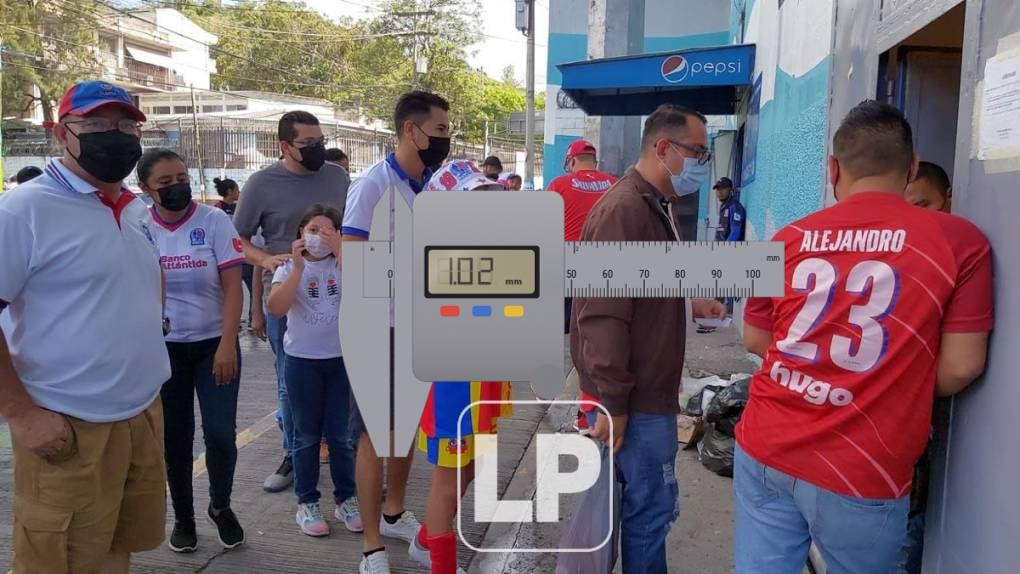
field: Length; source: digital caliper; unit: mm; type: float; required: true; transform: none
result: 1.02 mm
